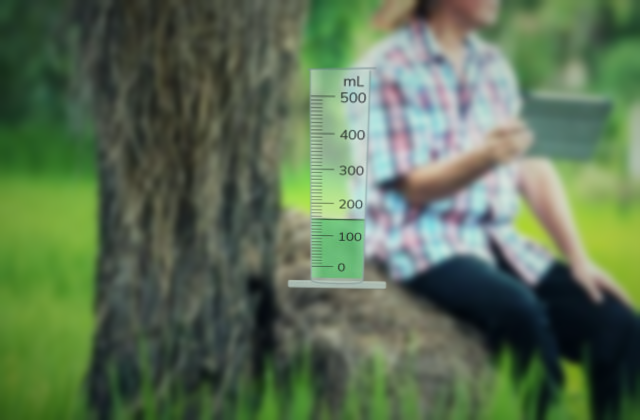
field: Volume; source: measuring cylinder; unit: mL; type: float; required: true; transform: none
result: 150 mL
